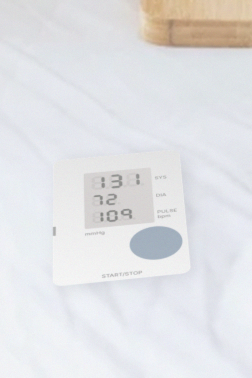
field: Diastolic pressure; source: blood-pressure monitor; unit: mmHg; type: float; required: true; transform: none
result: 72 mmHg
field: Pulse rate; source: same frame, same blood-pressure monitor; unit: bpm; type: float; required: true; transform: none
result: 109 bpm
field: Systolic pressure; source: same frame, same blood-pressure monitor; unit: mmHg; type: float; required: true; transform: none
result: 131 mmHg
